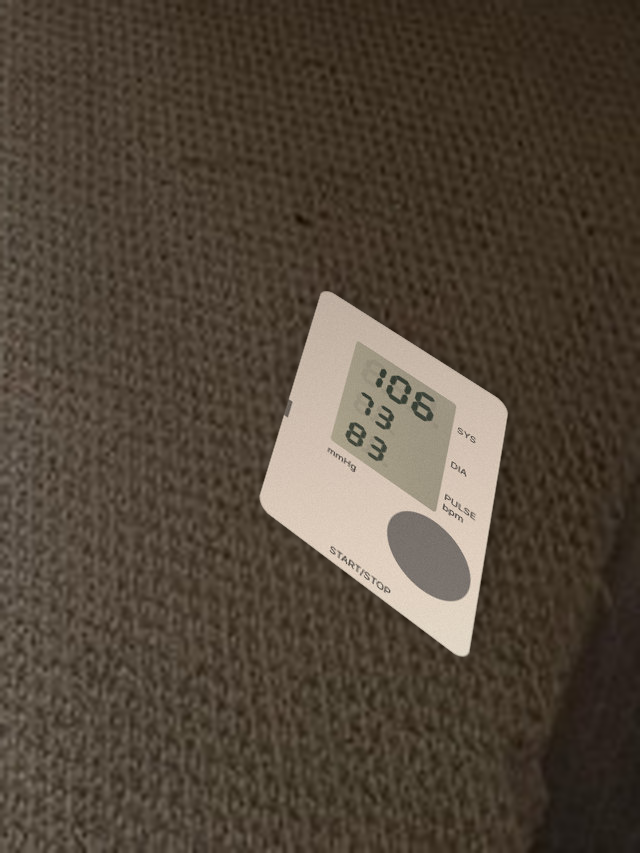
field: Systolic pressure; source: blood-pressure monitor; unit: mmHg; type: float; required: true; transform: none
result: 106 mmHg
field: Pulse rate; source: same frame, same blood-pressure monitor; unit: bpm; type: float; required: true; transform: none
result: 83 bpm
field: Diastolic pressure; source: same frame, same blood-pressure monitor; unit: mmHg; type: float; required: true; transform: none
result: 73 mmHg
